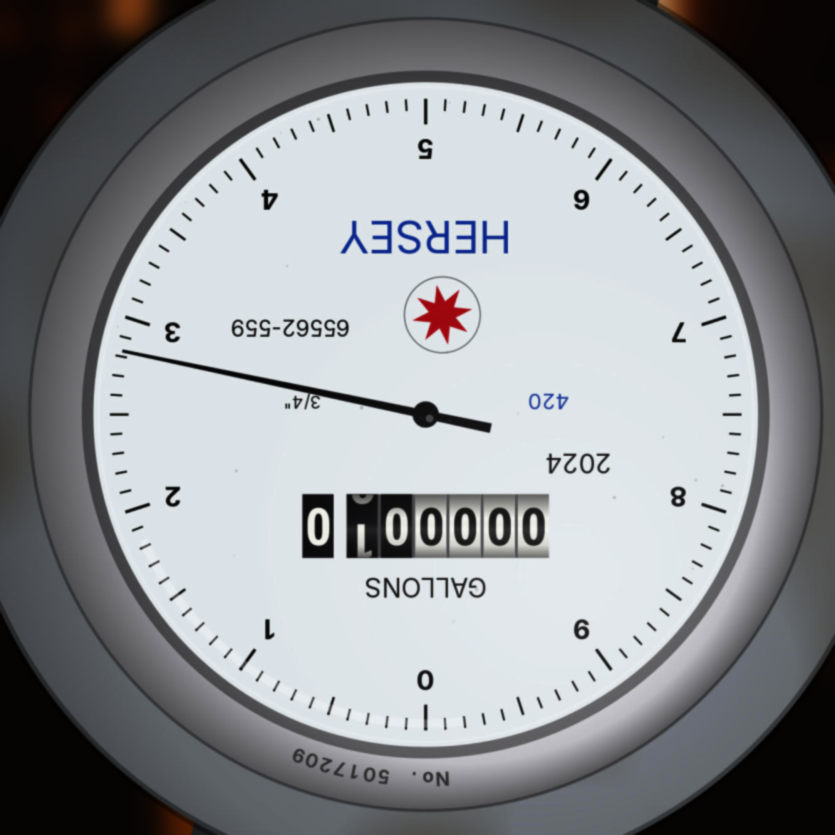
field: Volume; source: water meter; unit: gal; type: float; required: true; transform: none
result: 12.8 gal
